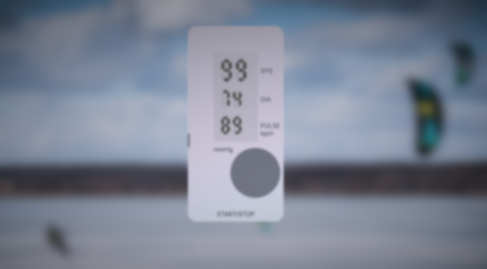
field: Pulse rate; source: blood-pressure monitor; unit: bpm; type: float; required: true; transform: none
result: 89 bpm
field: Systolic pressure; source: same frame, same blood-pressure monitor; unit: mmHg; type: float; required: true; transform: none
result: 99 mmHg
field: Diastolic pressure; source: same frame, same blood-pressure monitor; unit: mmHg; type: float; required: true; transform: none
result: 74 mmHg
